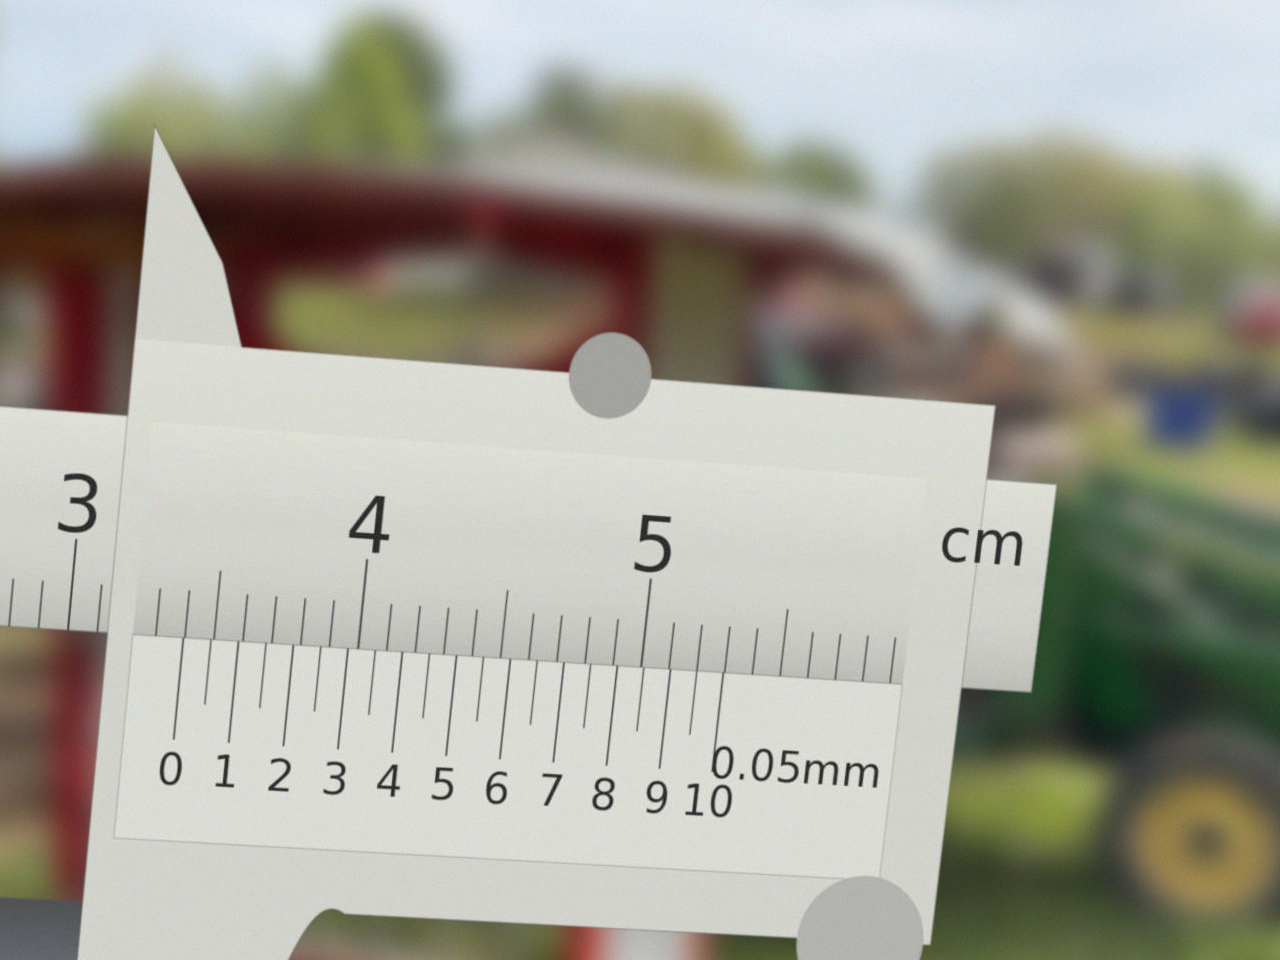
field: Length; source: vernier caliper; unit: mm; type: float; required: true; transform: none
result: 33.95 mm
